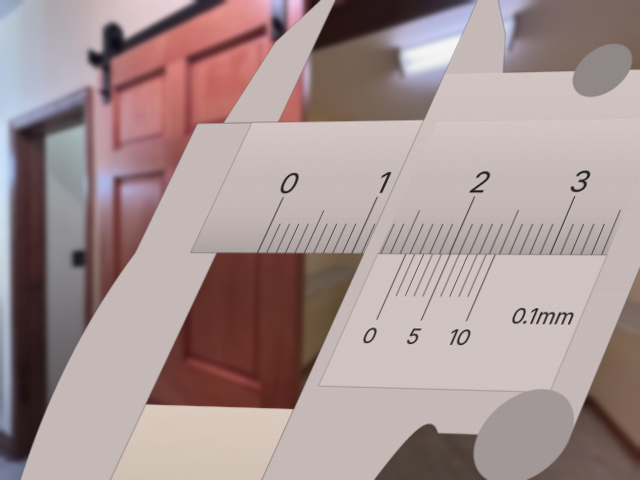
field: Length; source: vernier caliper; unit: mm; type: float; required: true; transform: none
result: 15.6 mm
